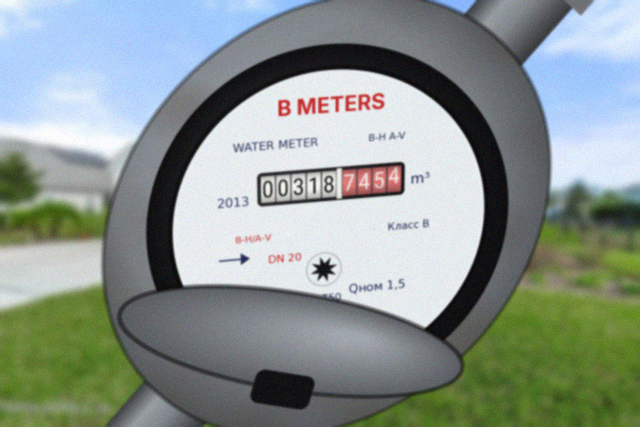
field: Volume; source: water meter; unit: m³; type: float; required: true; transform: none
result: 318.7454 m³
